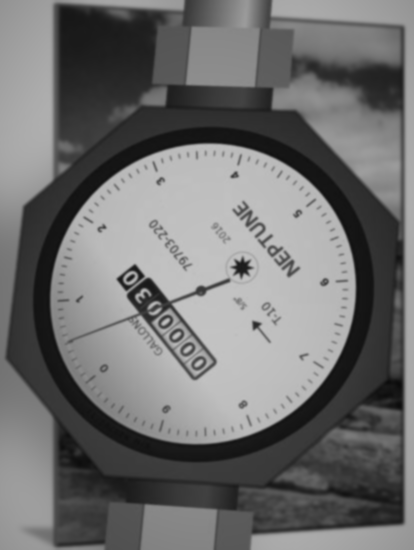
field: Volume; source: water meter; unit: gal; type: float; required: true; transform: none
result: 30.5 gal
